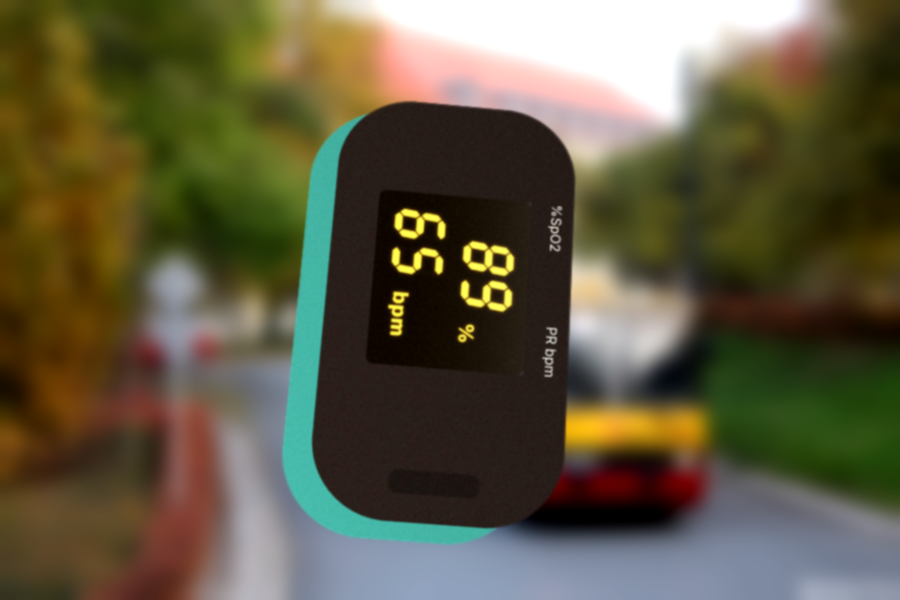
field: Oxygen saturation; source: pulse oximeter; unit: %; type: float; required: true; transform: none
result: 89 %
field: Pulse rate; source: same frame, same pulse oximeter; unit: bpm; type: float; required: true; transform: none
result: 65 bpm
